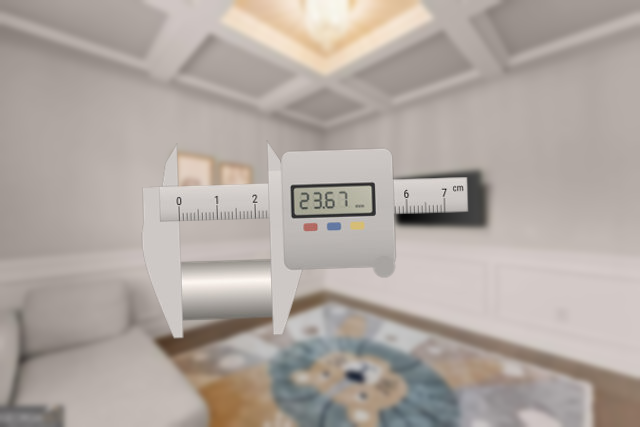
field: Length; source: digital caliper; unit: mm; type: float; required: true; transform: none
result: 23.67 mm
